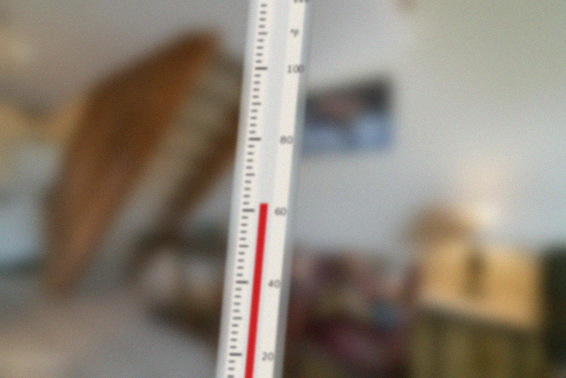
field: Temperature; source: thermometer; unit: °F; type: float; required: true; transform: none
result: 62 °F
